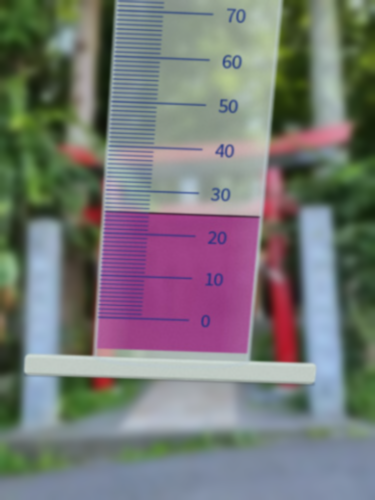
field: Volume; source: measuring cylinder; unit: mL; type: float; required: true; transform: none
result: 25 mL
